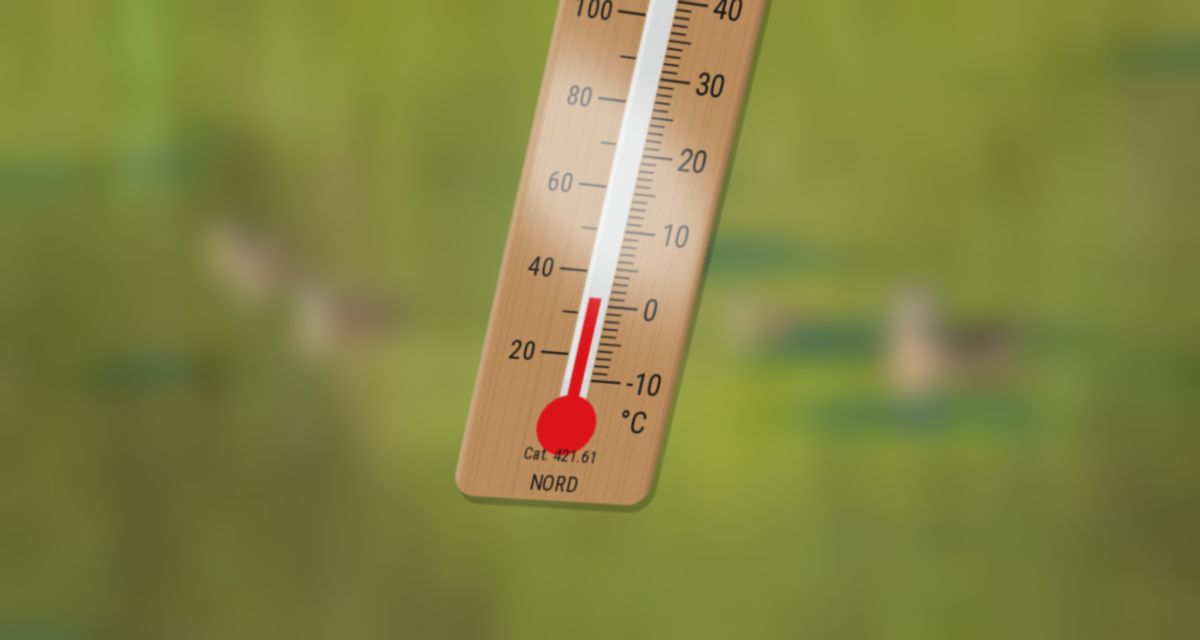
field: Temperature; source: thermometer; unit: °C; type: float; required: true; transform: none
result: 1 °C
